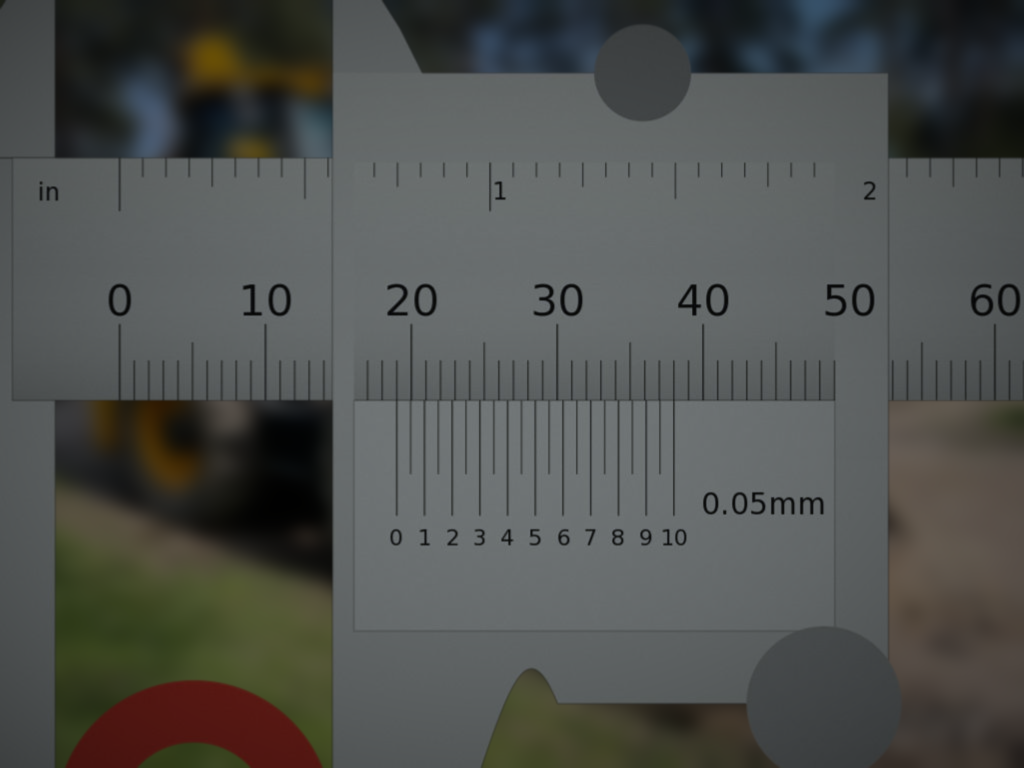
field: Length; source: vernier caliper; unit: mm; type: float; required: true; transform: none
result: 19.0 mm
